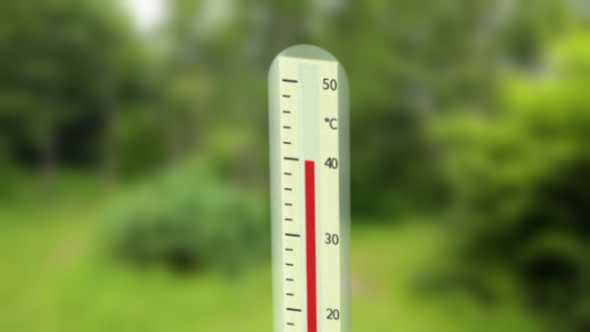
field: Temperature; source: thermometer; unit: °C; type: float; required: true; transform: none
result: 40 °C
